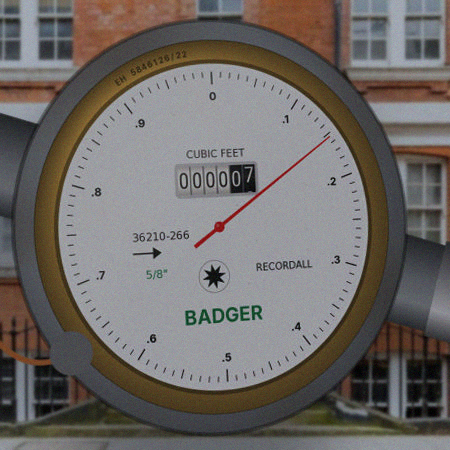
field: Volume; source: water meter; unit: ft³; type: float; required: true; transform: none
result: 7.15 ft³
